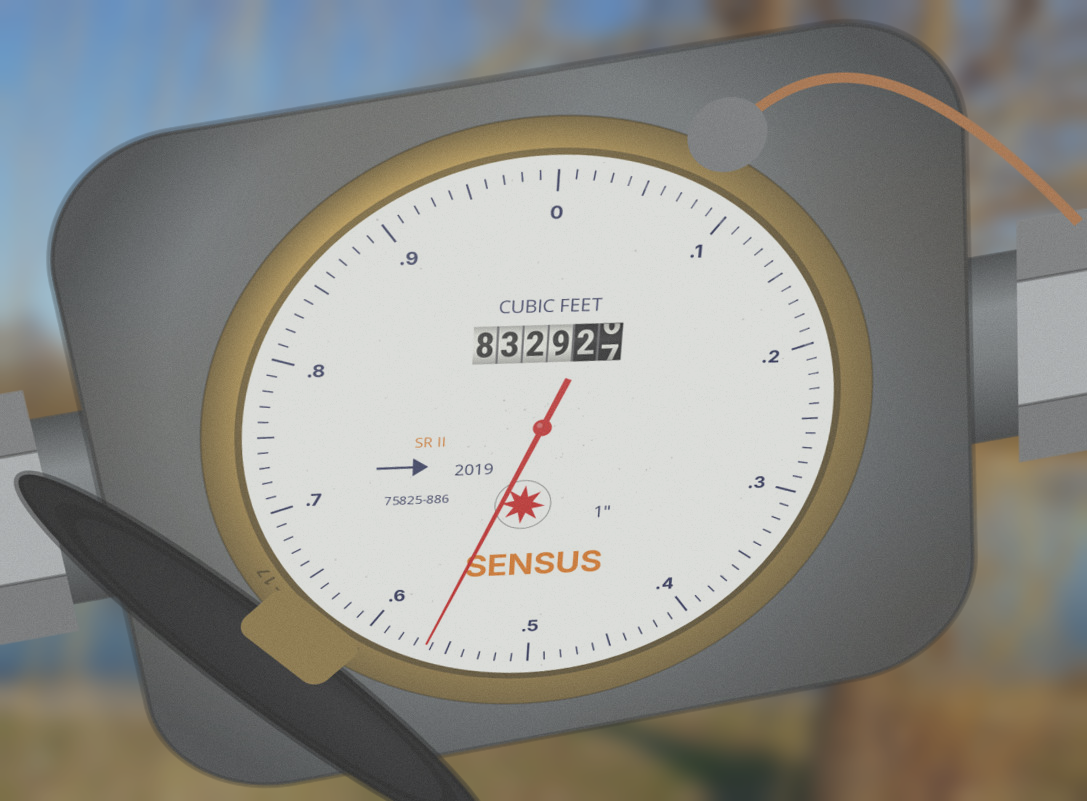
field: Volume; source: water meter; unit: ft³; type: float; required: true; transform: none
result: 832926.56 ft³
